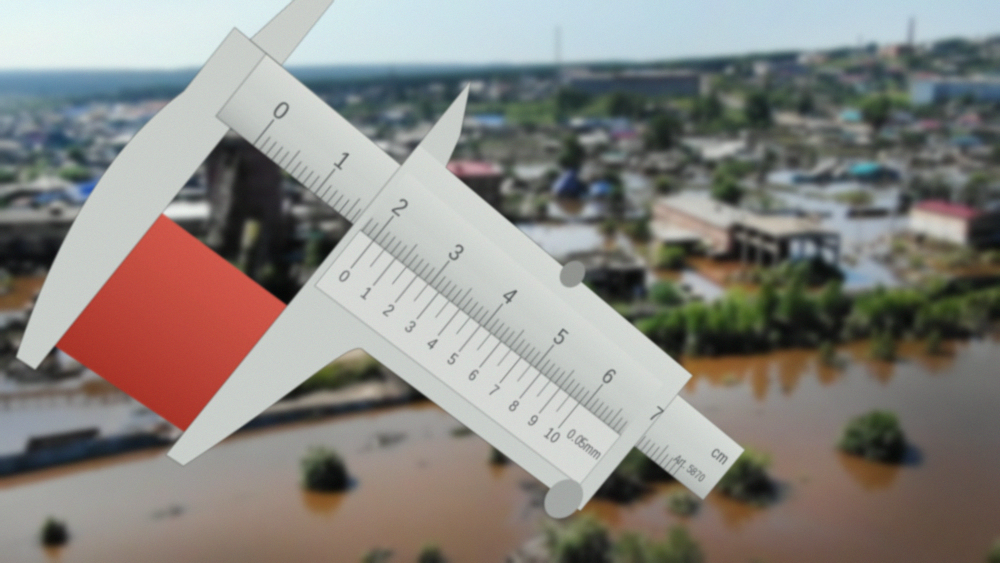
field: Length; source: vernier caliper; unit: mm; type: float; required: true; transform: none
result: 20.0 mm
